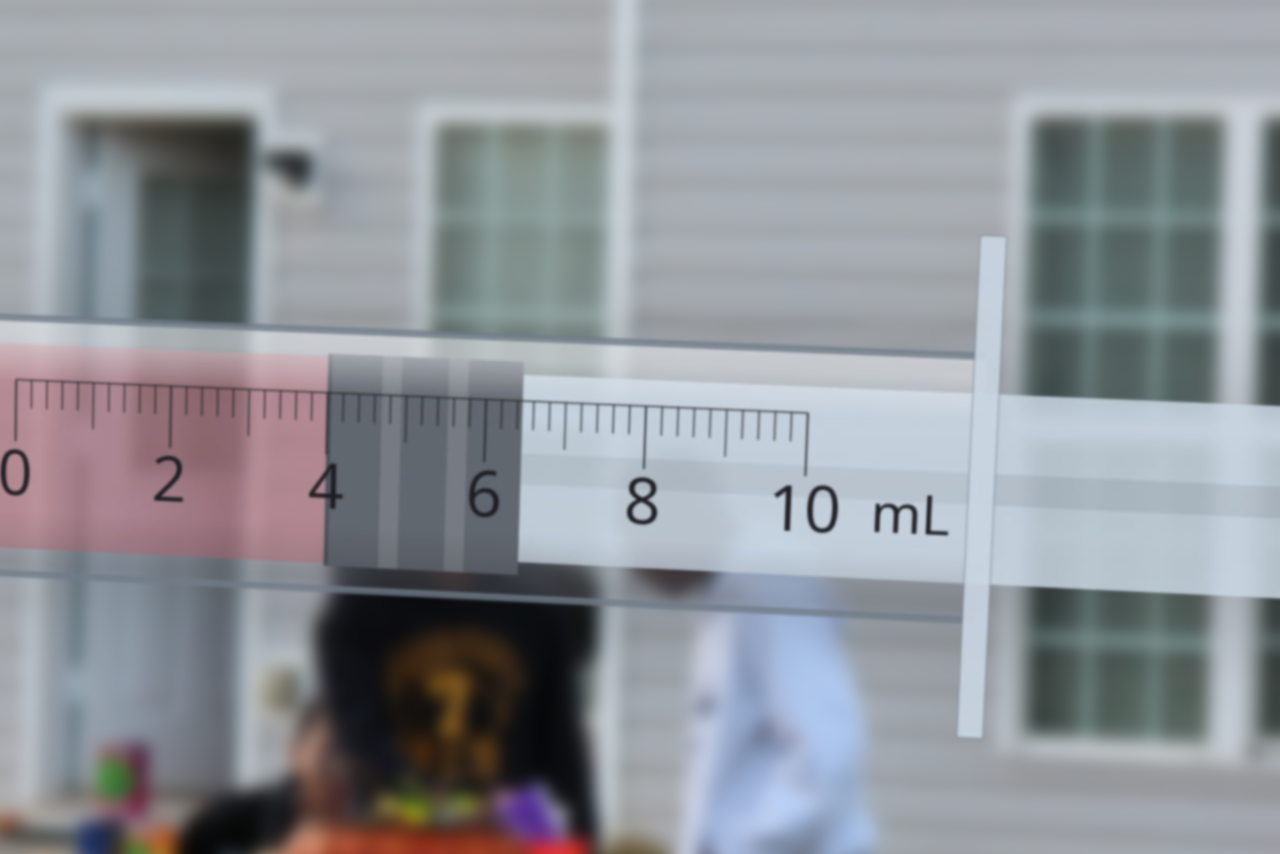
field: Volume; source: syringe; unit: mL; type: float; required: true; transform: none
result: 4 mL
